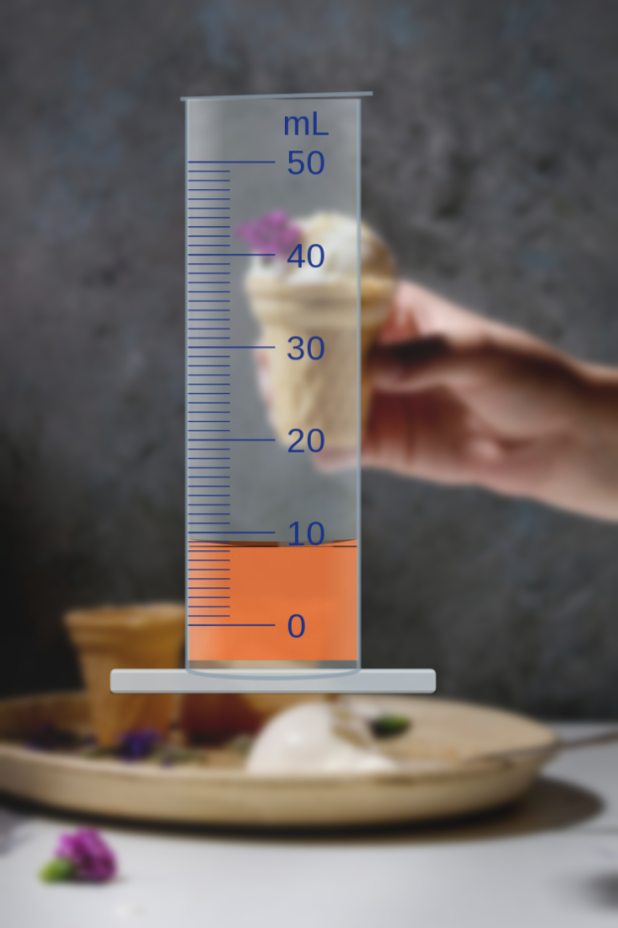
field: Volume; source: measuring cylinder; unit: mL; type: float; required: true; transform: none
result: 8.5 mL
